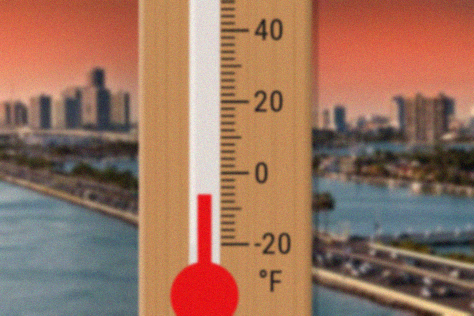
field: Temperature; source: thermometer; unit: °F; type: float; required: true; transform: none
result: -6 °F
